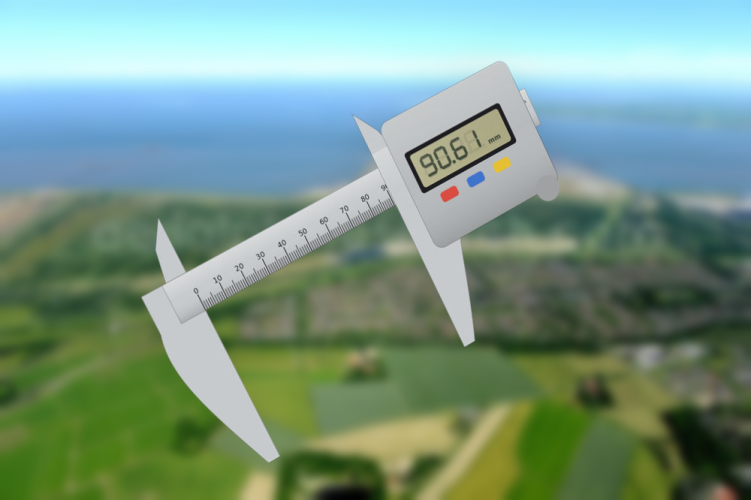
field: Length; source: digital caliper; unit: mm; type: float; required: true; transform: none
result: 90.61 mm
